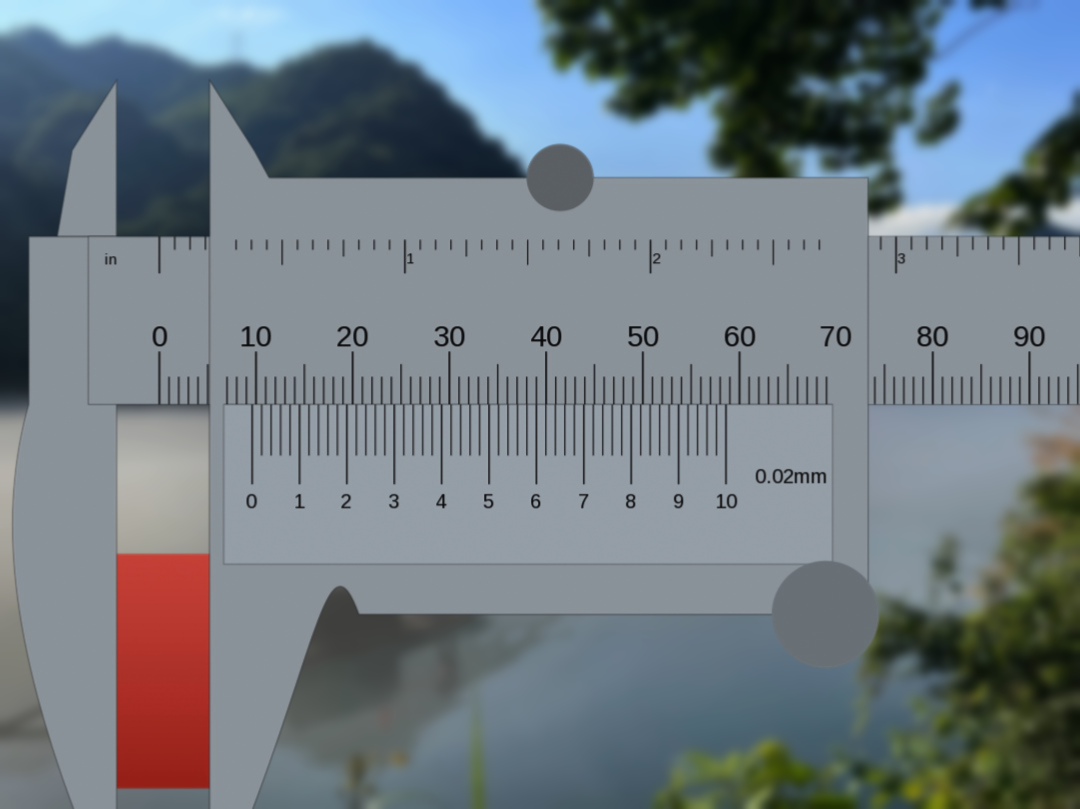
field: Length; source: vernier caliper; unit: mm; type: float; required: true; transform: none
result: 9.6 mm
